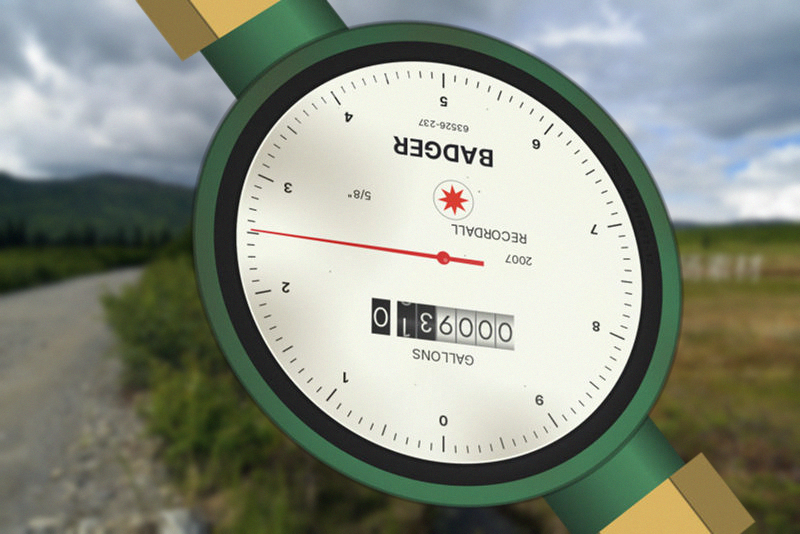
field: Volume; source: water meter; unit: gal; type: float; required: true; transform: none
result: 9312.5 gal
